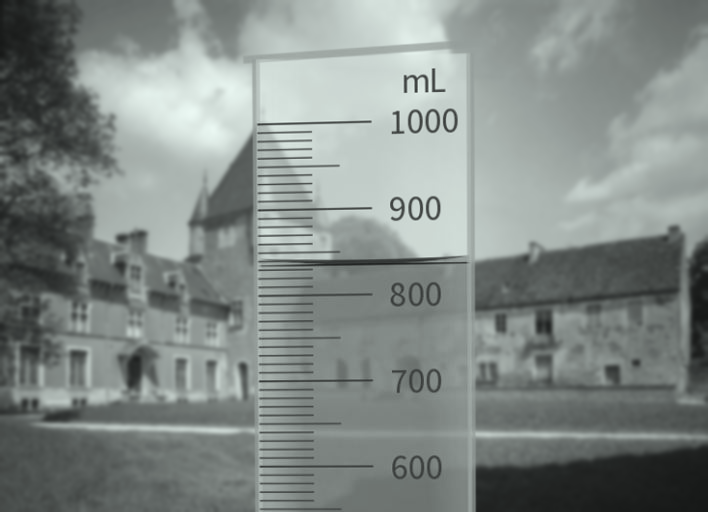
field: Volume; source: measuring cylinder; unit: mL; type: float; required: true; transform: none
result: 835 mL
